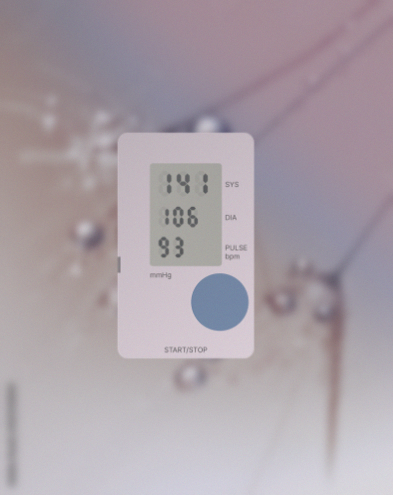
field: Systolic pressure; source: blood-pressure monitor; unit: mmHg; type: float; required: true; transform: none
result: 141 mmHg
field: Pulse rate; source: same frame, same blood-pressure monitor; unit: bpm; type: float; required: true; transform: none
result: 93 bpm
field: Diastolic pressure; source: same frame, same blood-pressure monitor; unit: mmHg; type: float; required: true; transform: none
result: 106 mmHg
